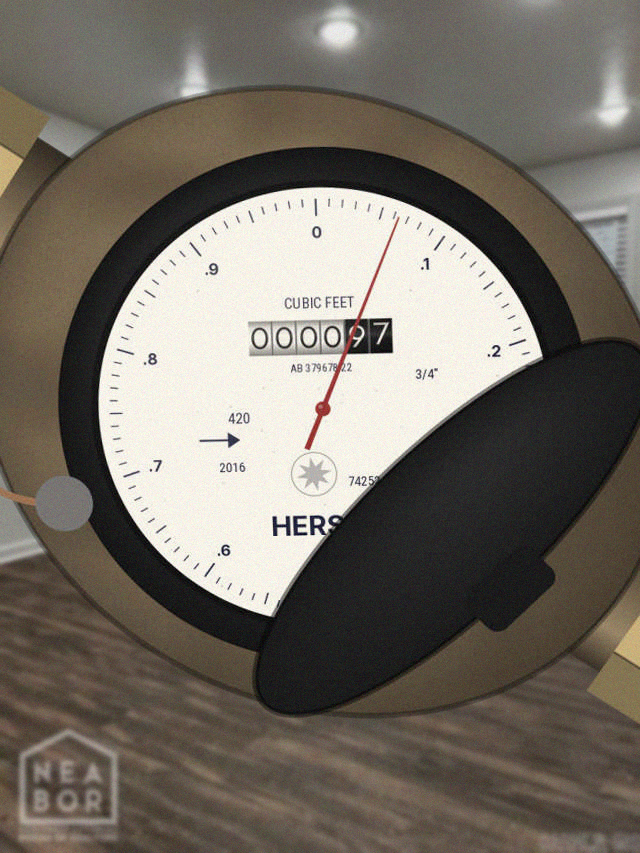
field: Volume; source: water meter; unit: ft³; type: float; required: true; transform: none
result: 97.06 ft³
